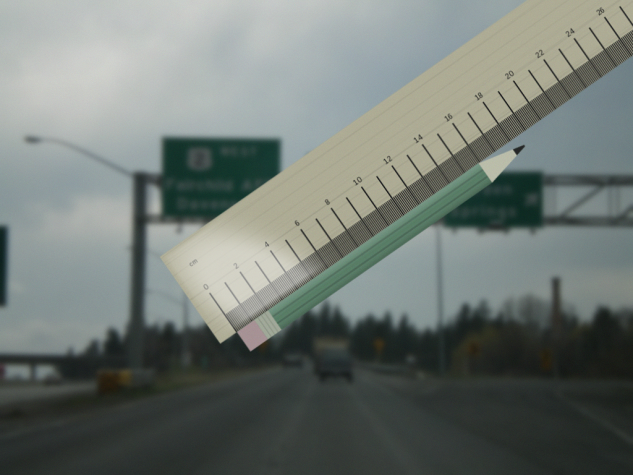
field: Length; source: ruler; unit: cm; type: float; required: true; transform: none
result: 18.5 cm
